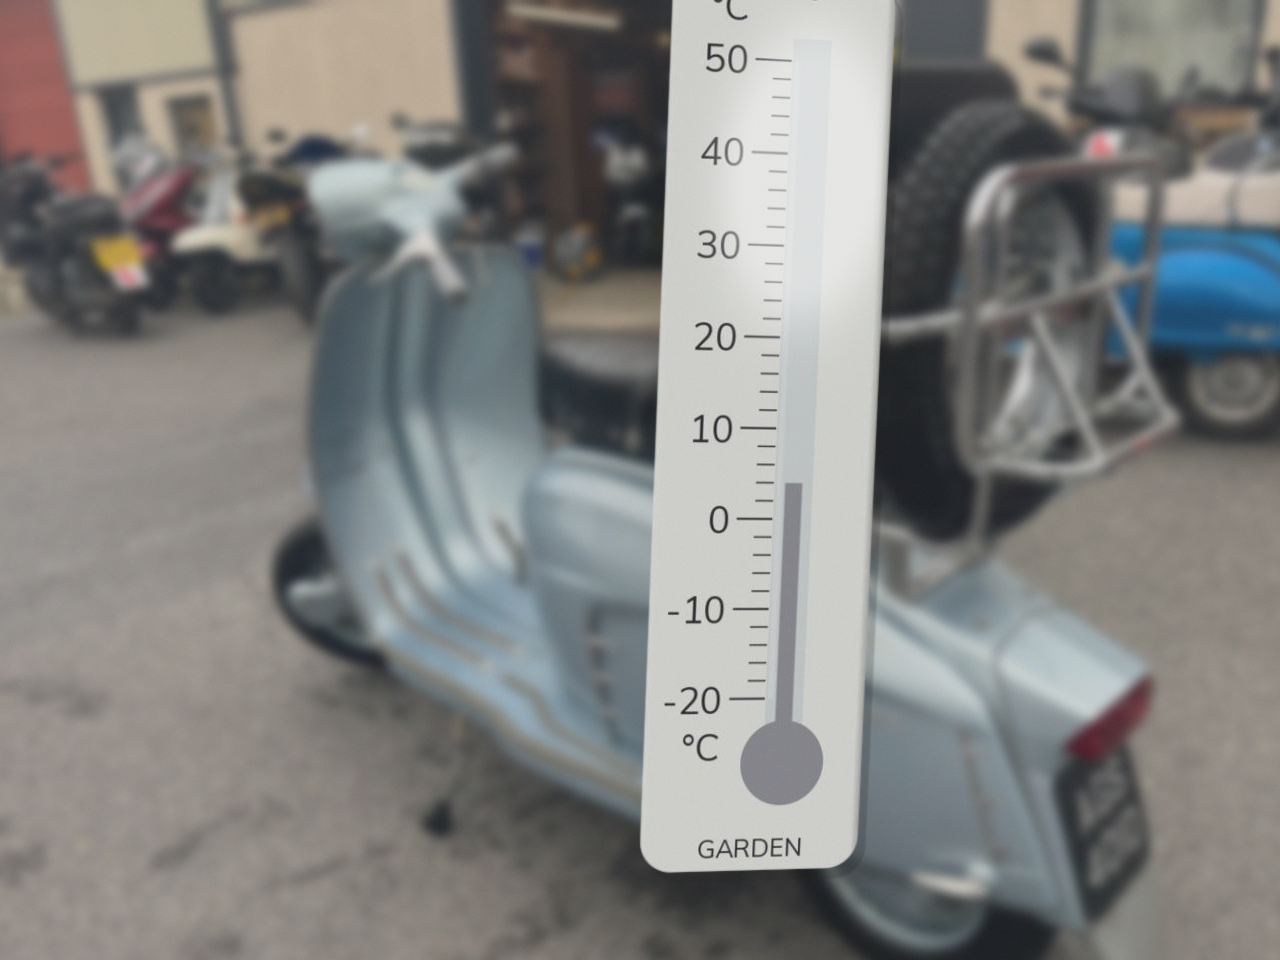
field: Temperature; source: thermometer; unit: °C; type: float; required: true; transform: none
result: 4 °C
